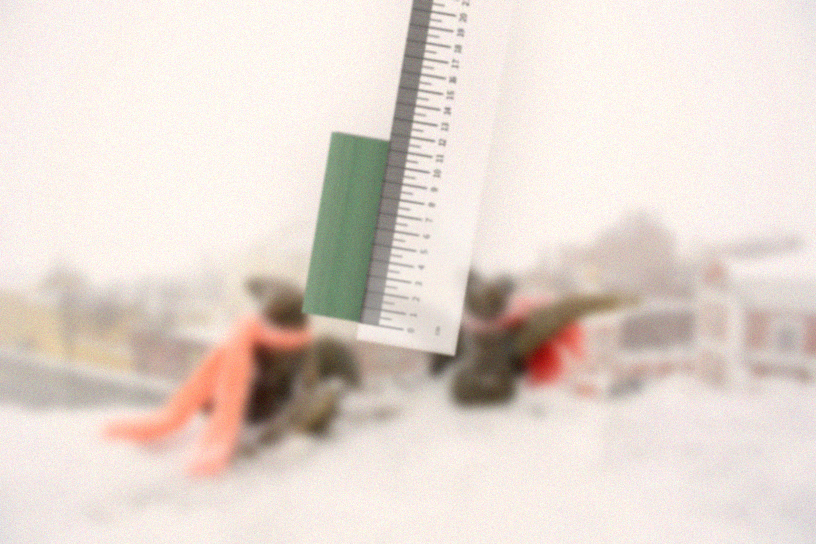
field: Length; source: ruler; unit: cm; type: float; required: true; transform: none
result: 11.5 cm
